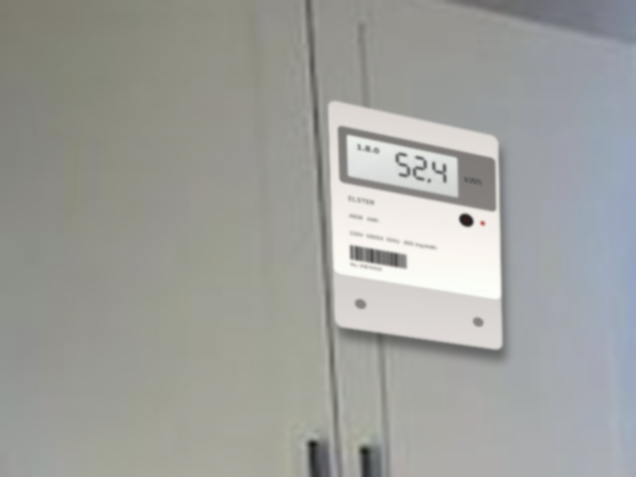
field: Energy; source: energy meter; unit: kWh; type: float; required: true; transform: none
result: 52.4 kWh
